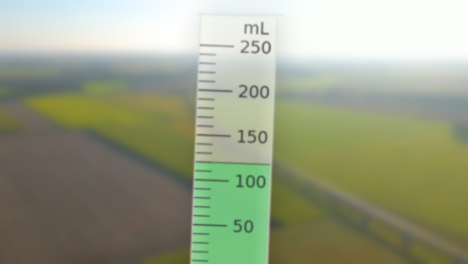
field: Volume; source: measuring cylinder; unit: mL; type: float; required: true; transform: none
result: 120 mL
